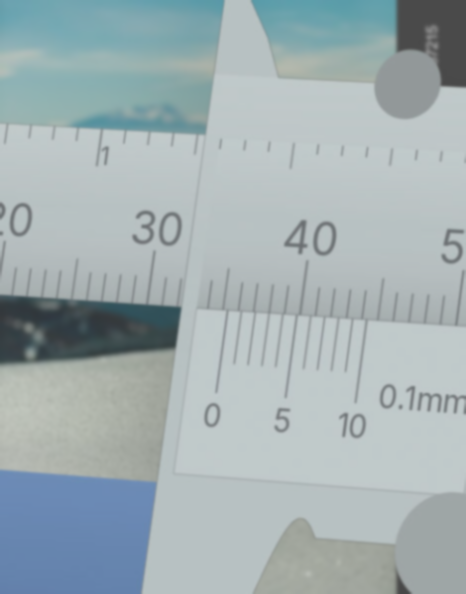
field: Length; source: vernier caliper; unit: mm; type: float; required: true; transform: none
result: 35.3 mm
